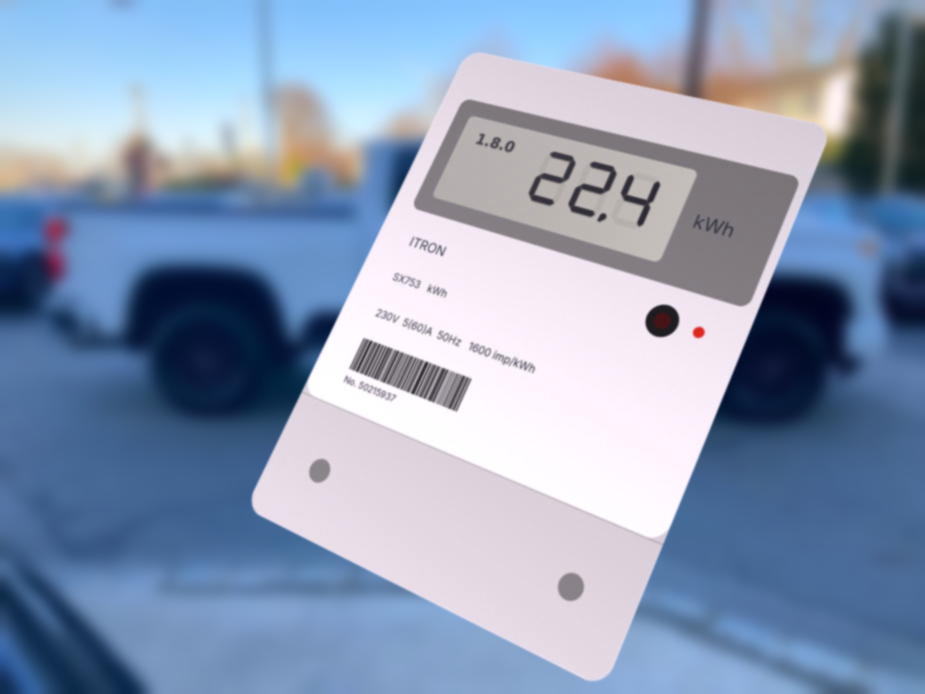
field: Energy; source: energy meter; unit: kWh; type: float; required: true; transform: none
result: 22.4 kWh
